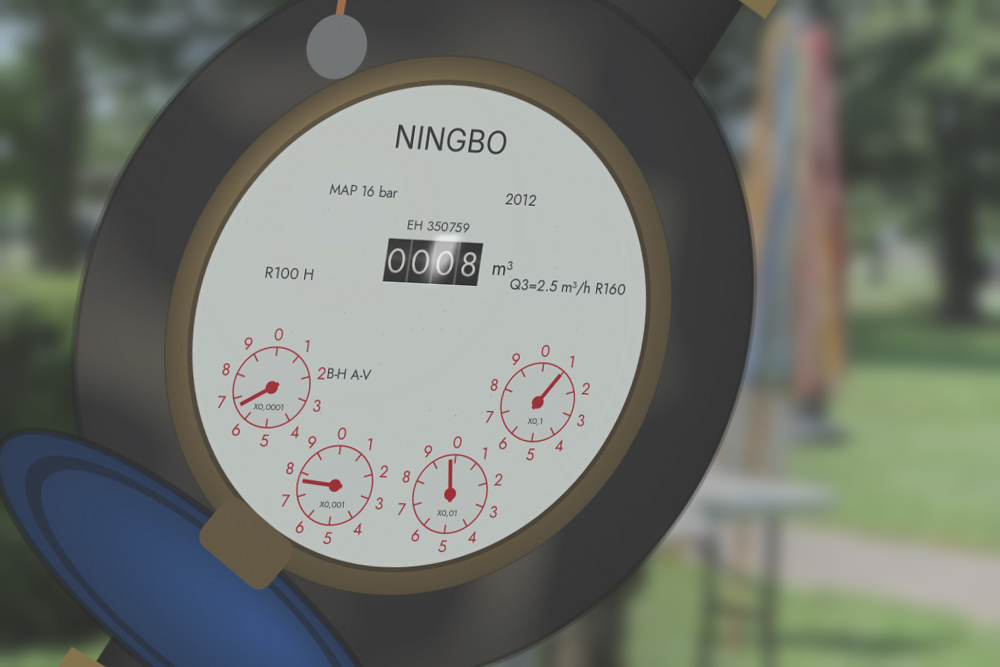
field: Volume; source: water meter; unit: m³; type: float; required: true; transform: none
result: 8.0976 m³
